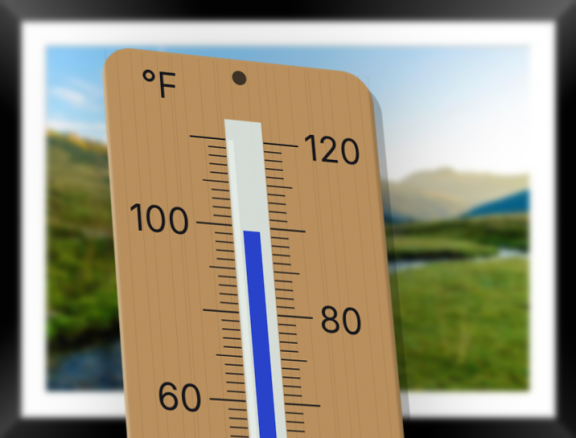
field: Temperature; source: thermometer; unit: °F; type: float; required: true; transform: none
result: 99 °F
